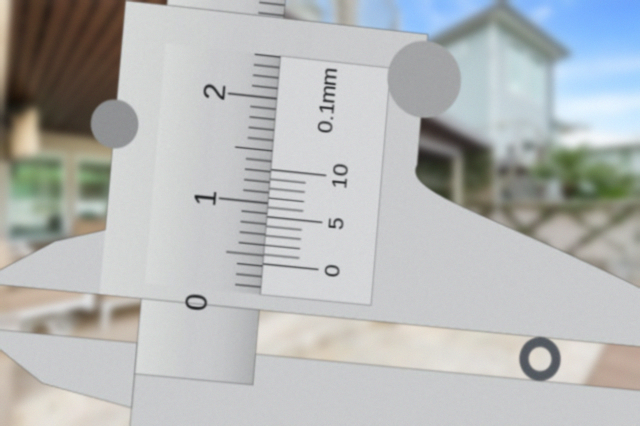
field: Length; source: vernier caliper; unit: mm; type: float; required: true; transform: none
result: 4.2 mm
